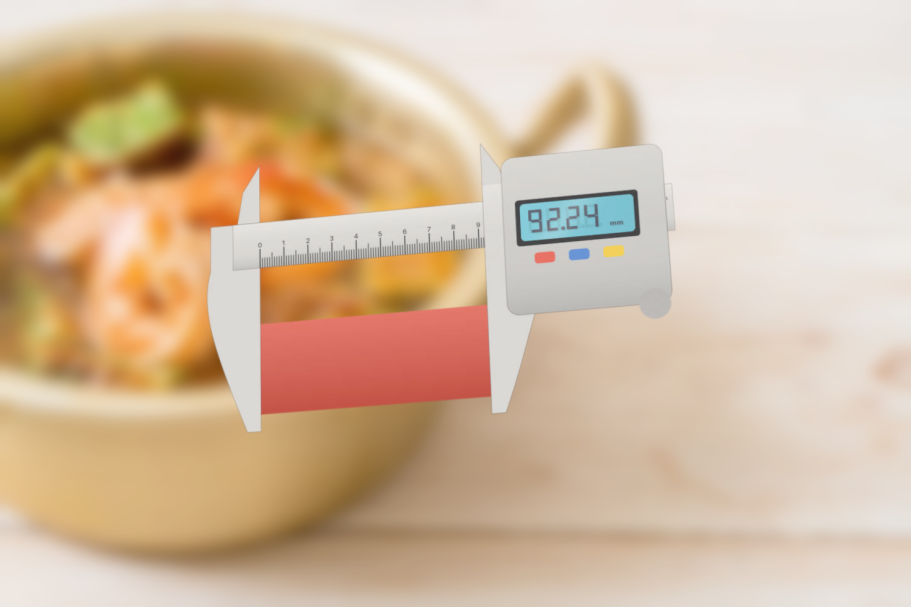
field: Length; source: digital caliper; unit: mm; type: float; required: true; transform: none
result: 92.24 mm
